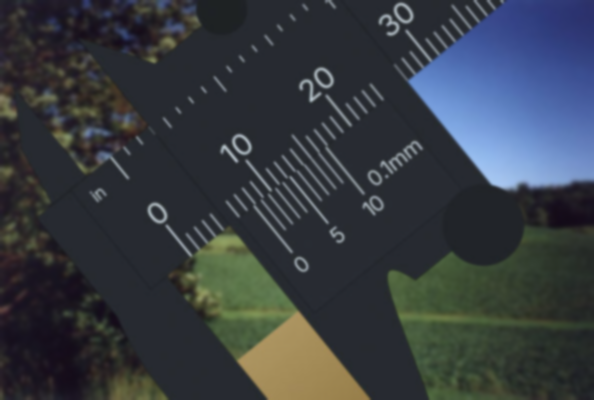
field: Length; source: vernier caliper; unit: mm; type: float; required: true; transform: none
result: 7.8 mm
